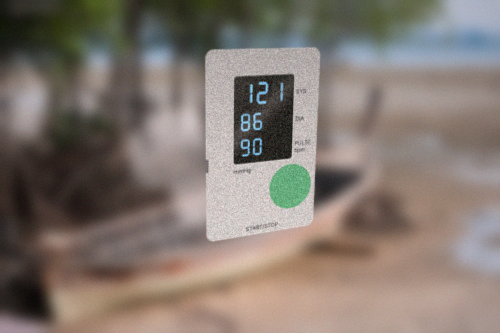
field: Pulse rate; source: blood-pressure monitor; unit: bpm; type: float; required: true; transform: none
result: 90 bpm
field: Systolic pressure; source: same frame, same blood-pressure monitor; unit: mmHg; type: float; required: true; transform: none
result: 121 mmHg
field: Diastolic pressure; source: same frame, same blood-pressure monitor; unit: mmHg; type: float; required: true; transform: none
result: 86 mmHg
